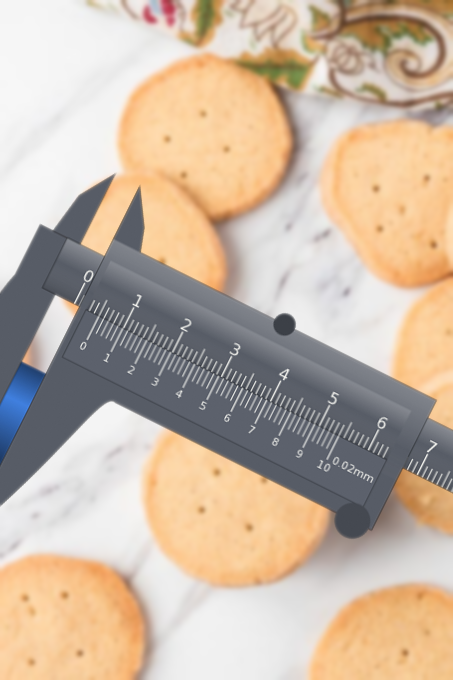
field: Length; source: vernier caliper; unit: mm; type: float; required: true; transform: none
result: 5.0 mm
